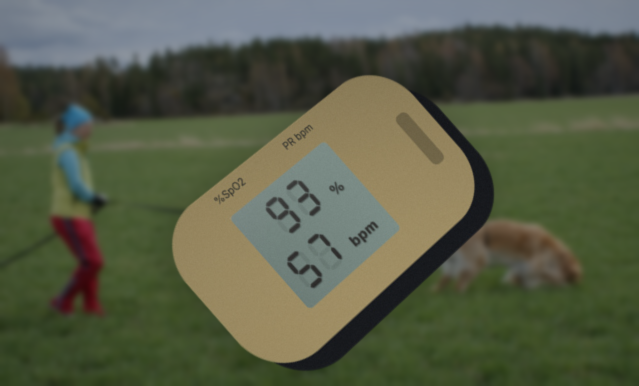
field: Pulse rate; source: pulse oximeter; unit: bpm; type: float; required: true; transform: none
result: 57 bpm
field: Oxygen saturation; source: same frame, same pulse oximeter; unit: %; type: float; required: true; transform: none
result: 93 %
